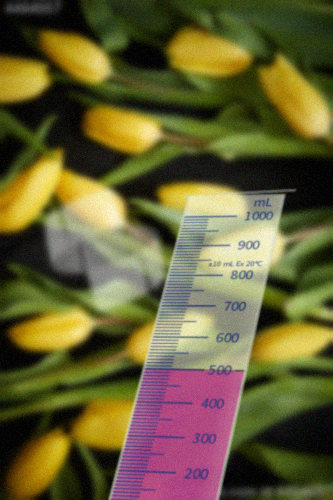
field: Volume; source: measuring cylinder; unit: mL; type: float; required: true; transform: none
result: 500 mL
